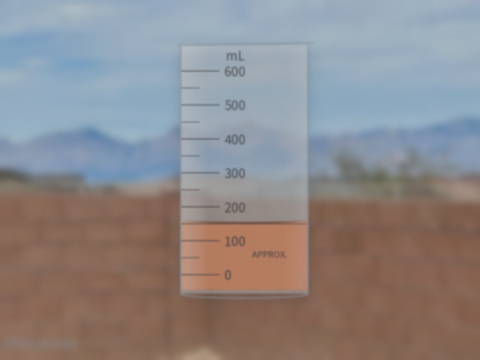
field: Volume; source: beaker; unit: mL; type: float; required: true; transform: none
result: 150 mL
